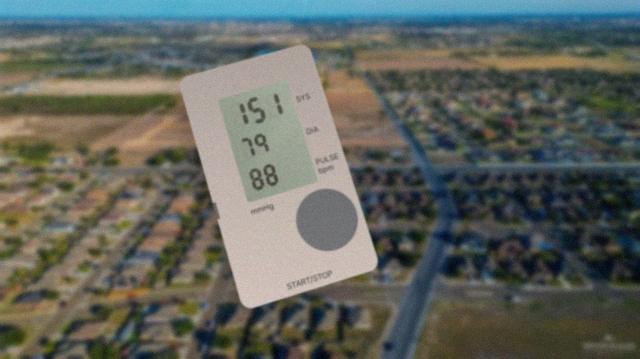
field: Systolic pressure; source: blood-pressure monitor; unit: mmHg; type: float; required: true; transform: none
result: 151 mmHg
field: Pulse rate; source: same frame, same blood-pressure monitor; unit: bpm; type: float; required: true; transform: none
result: 88 bpm
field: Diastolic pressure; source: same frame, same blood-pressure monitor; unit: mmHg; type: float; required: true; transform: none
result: 79 mmHg
